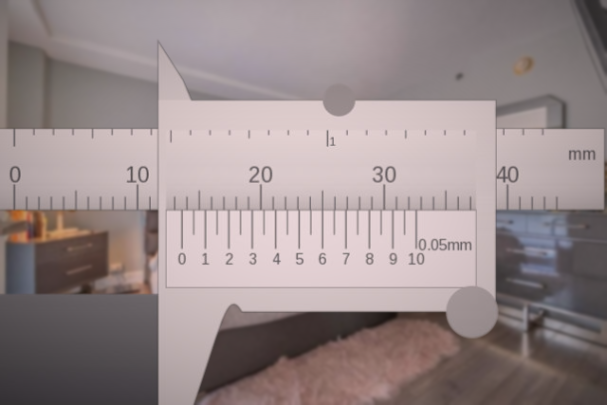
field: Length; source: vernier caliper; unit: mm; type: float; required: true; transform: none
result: 13.6 mm
